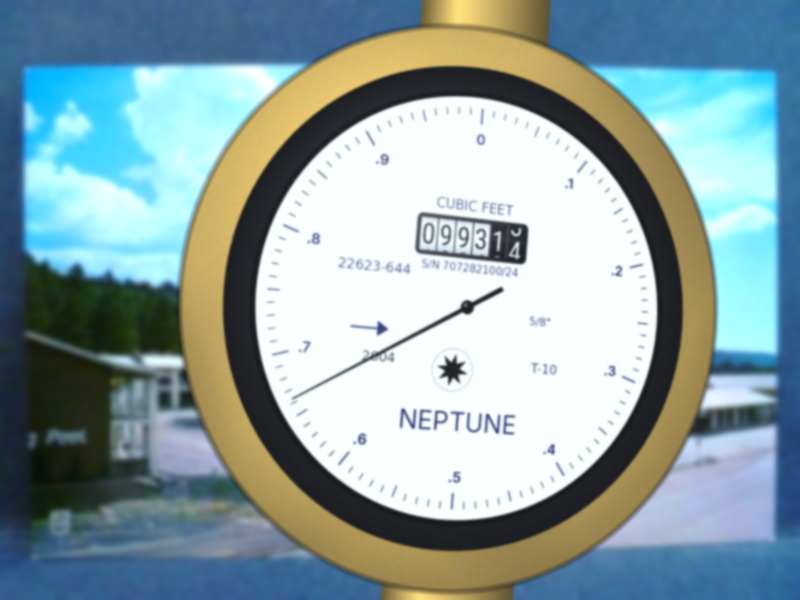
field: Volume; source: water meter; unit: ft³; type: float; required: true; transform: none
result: 99313.66 ft³
